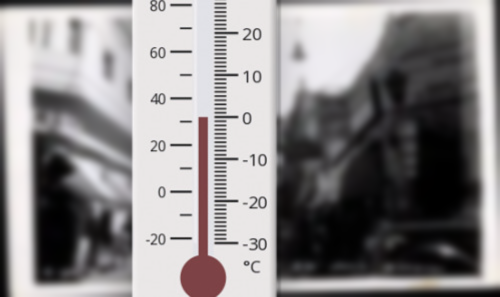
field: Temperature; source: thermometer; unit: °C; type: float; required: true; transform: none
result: 0 °C
